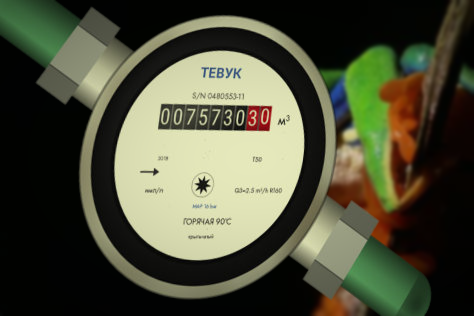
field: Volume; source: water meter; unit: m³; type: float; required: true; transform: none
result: 75730.30 m³
